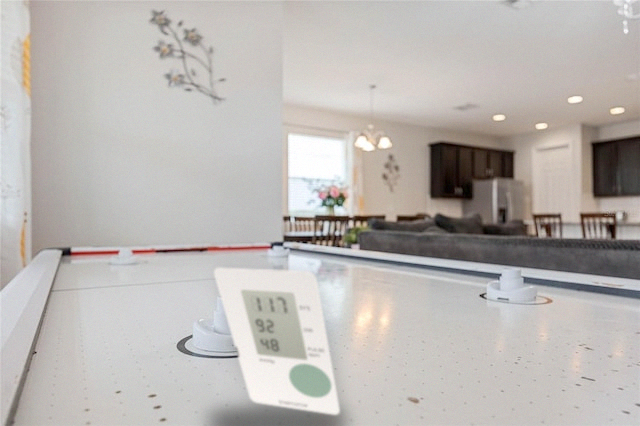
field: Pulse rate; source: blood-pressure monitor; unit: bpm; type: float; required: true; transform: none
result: 48 bpm
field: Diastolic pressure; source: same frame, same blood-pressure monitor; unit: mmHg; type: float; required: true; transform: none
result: 92 mmHg
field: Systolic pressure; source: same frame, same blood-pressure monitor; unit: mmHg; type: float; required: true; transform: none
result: 117 mmHg
